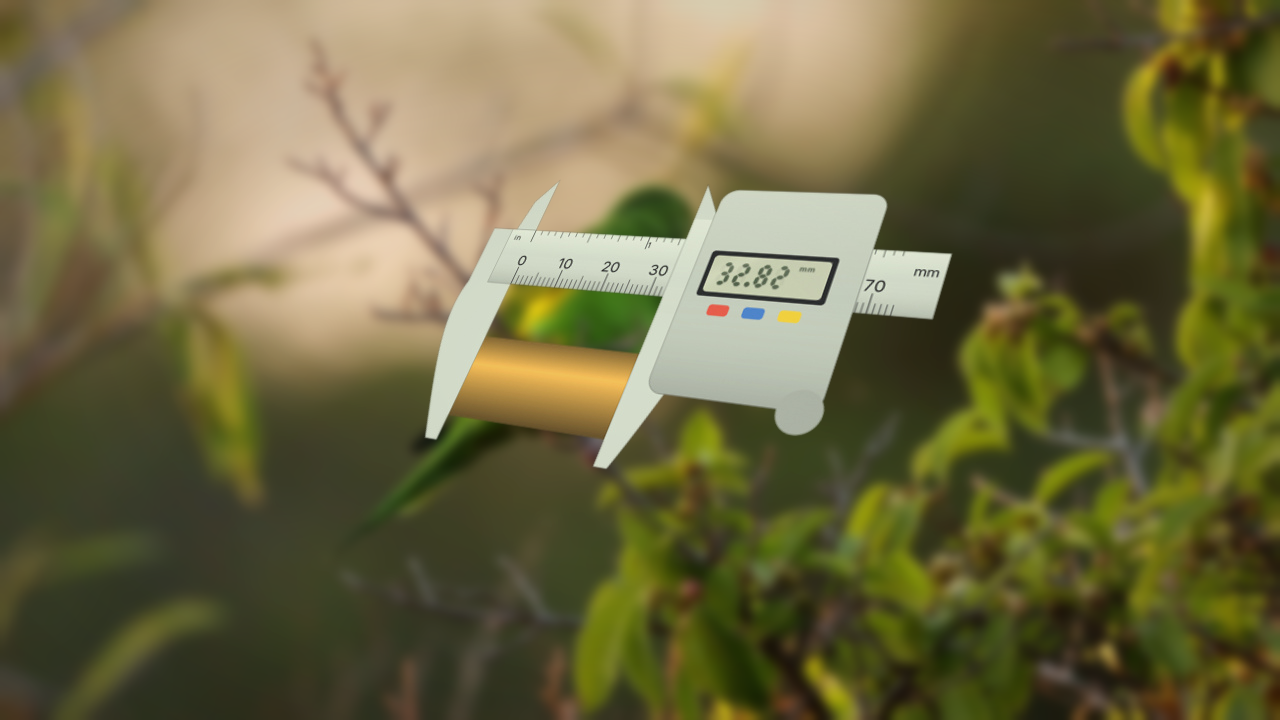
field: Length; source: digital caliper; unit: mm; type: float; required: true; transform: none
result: 32.82 mm
